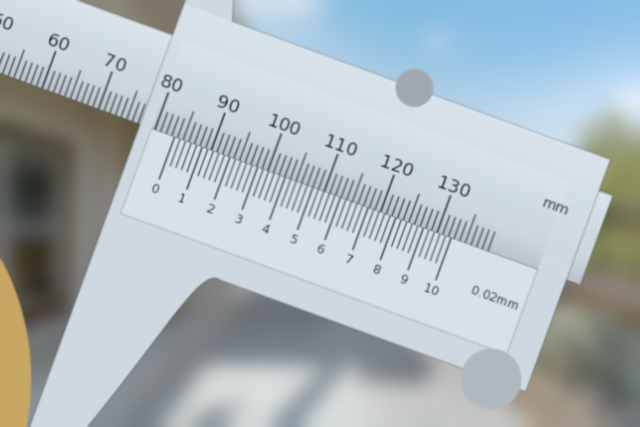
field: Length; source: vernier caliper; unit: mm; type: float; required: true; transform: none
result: 83.5 mm
